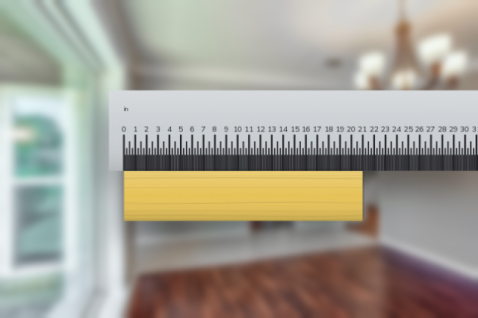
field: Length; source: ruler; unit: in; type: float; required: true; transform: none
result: 21 in
